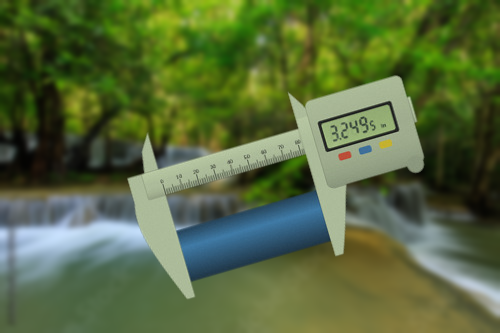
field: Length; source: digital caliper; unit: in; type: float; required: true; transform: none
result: 3.2495 in
